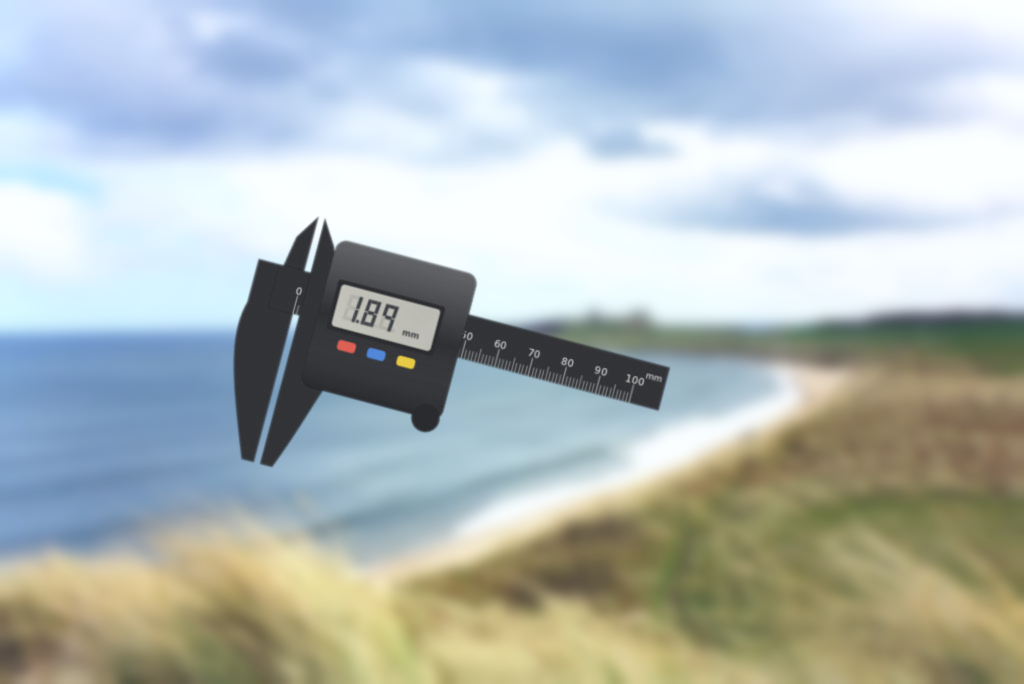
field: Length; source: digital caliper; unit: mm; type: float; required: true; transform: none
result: 1.89 mm
